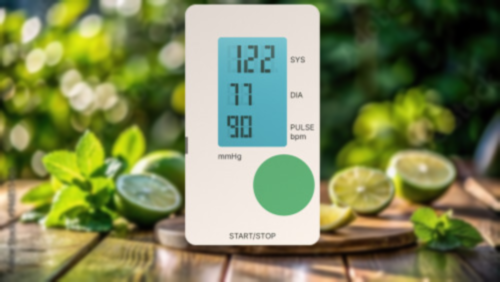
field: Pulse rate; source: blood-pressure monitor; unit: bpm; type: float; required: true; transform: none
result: 90 bpm
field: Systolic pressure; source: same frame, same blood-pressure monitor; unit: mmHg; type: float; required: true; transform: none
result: 122 mmHg
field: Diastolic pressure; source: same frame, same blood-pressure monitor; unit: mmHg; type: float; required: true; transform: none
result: 77 mmHg
